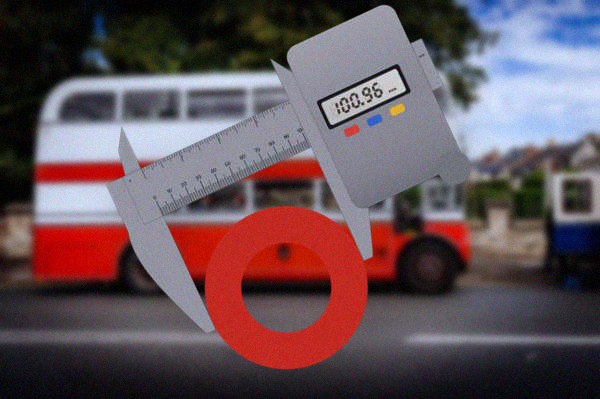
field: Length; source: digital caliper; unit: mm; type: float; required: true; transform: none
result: 100.96 mm
